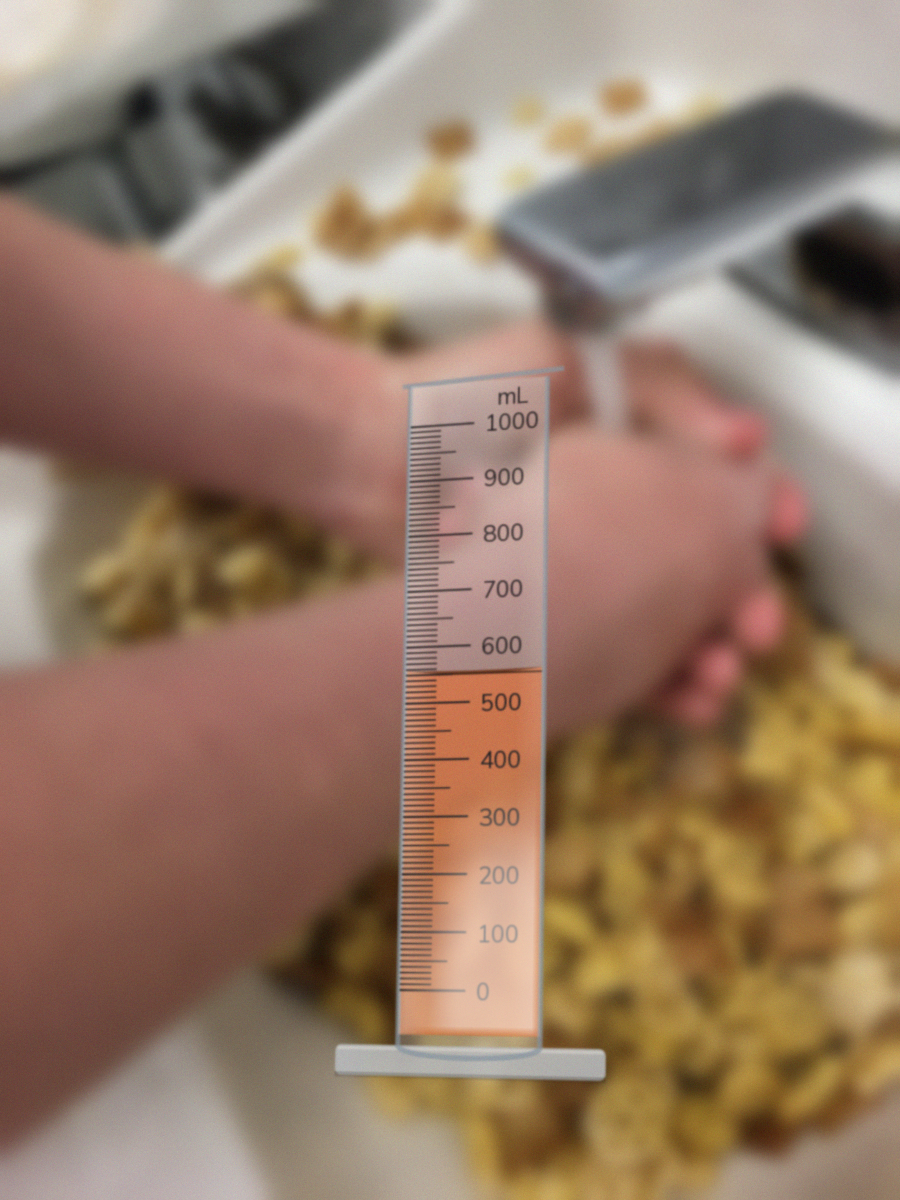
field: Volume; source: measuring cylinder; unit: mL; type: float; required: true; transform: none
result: 550 mL
